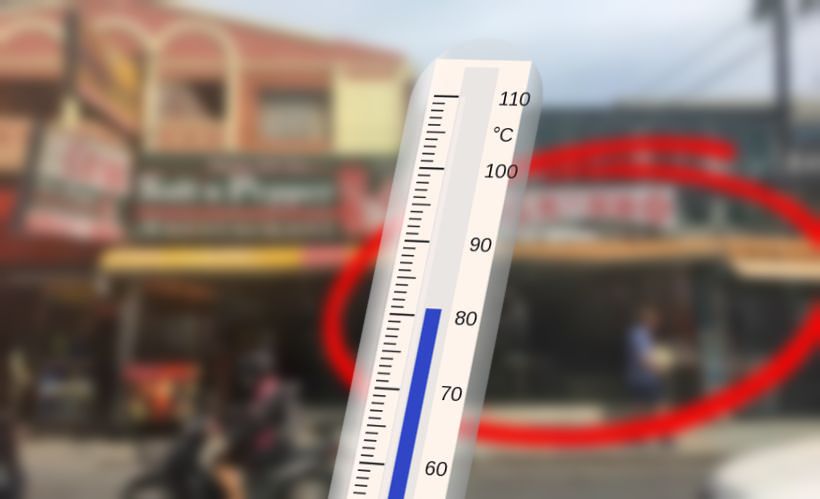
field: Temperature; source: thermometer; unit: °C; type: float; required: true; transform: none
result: 81 °C
